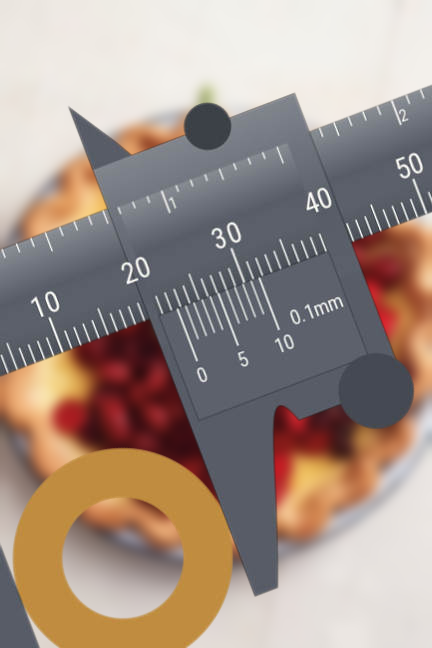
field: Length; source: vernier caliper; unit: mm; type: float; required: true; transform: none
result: 22.6 mm
